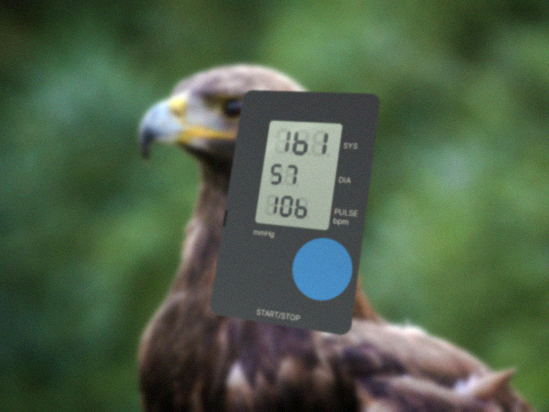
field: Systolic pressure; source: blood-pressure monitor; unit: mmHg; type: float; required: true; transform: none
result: 161 mmHg
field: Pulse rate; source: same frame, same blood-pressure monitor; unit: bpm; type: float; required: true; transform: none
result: 106 bpm
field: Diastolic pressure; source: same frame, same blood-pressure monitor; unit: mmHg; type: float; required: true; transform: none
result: 57 mmHg
